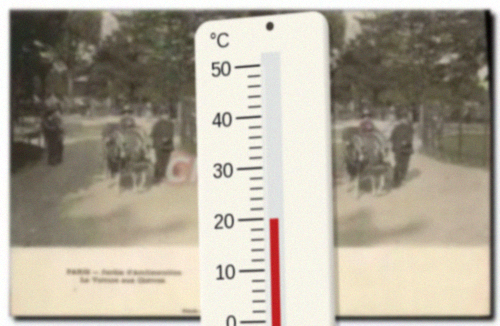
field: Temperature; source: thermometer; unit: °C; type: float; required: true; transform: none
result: 20 °C
